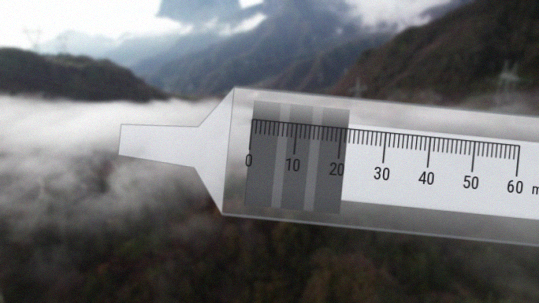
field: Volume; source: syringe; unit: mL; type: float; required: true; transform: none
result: 0 mL
